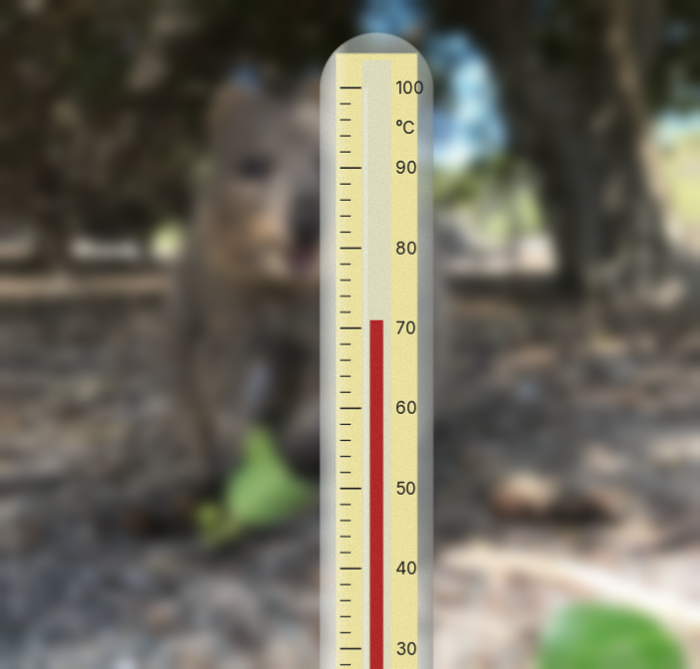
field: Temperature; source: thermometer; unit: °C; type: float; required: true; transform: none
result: 71 °C
